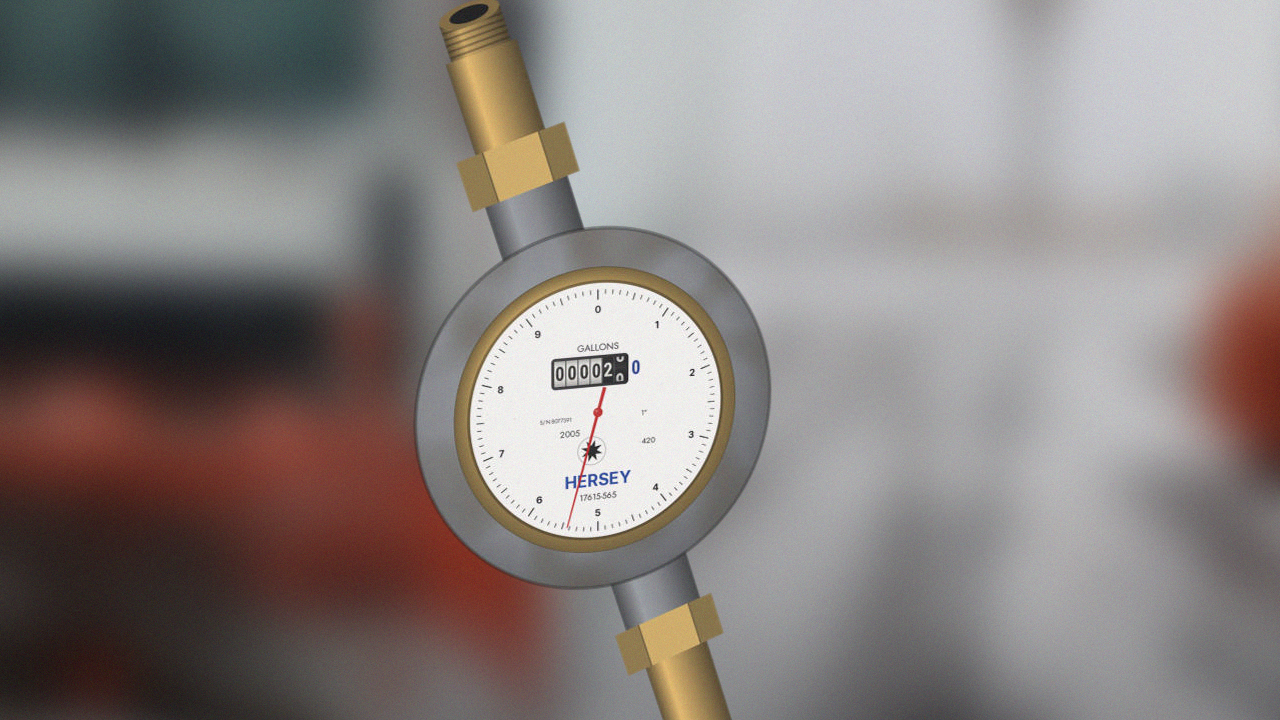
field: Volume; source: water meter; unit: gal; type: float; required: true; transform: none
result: 285.4 gal
